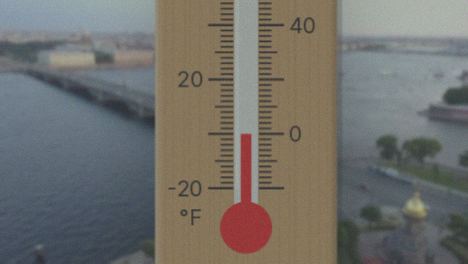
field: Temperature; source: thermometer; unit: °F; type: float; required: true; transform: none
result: 0 °F
